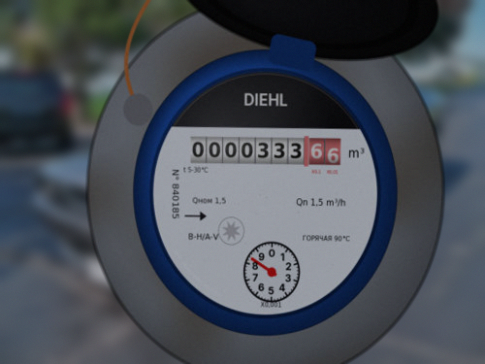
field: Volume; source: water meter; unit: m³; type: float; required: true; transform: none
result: 333.658 m³
